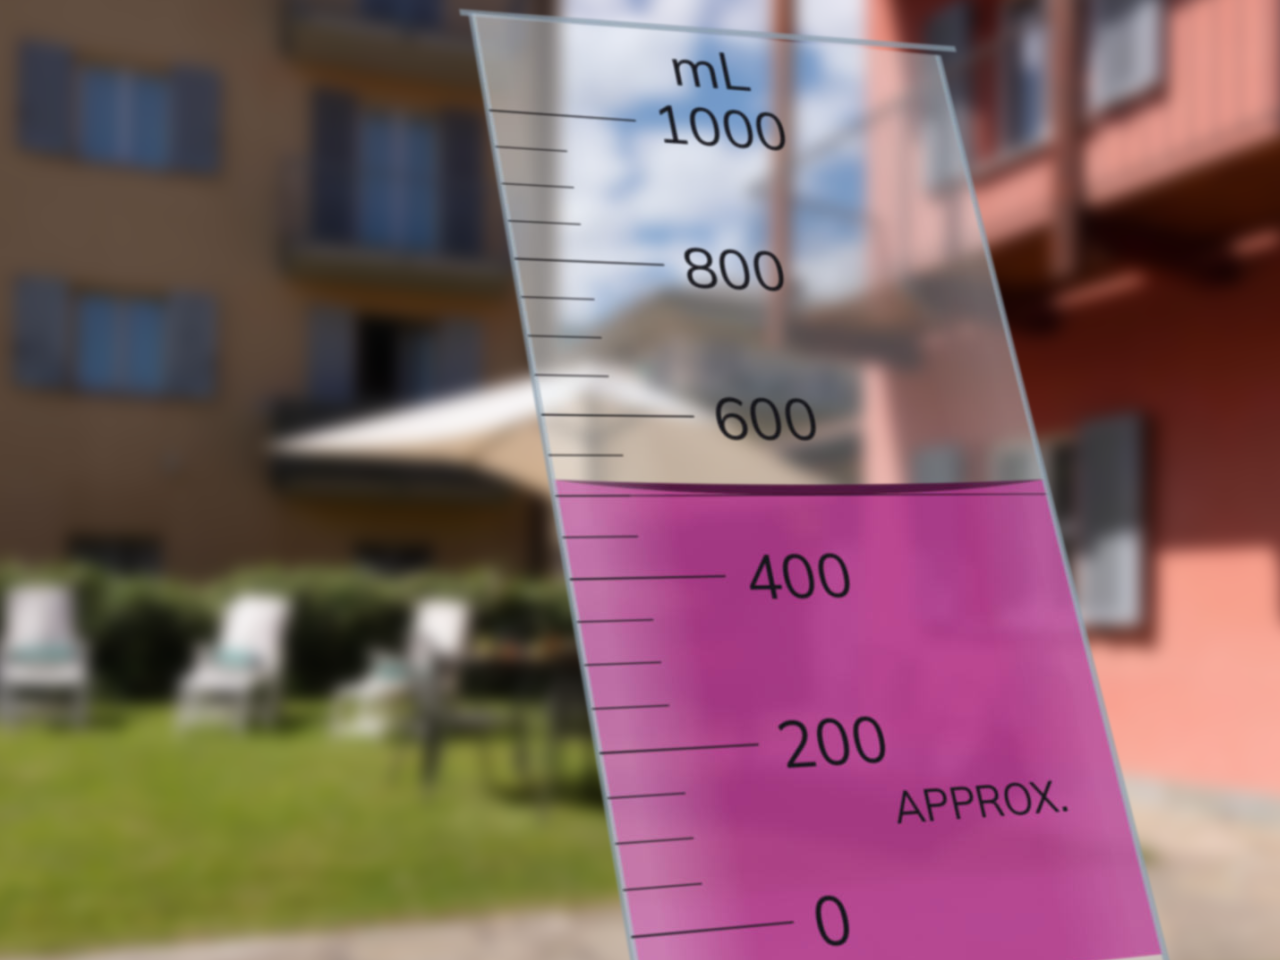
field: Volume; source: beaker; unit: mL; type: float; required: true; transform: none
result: 500 mL
